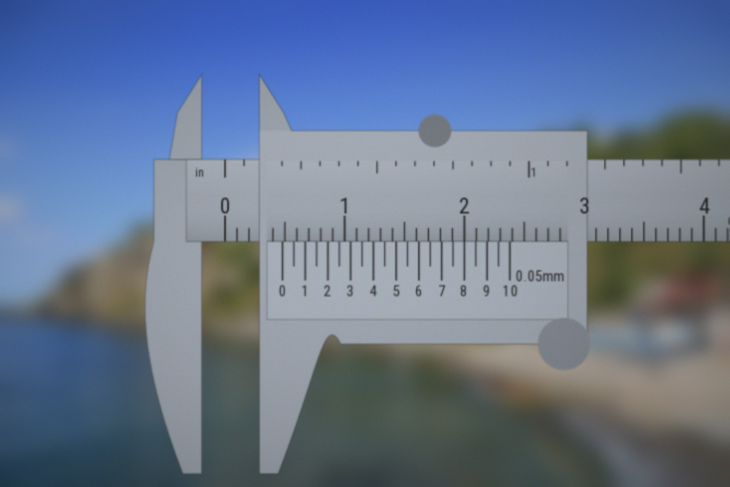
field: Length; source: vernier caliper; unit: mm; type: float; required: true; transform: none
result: 4.8 mm
